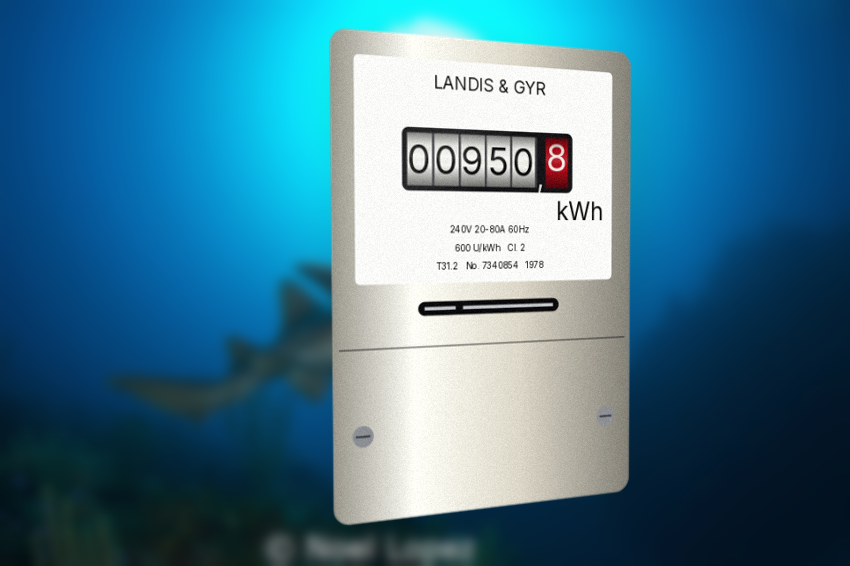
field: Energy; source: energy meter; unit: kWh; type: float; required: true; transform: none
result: 950.8 kWh
